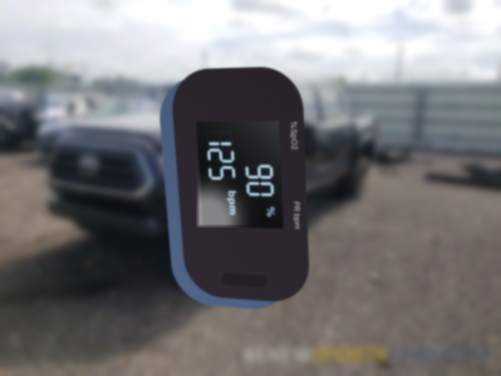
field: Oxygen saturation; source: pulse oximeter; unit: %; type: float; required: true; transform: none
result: 90 %
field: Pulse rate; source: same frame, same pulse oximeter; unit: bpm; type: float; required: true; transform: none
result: 125 bpm
